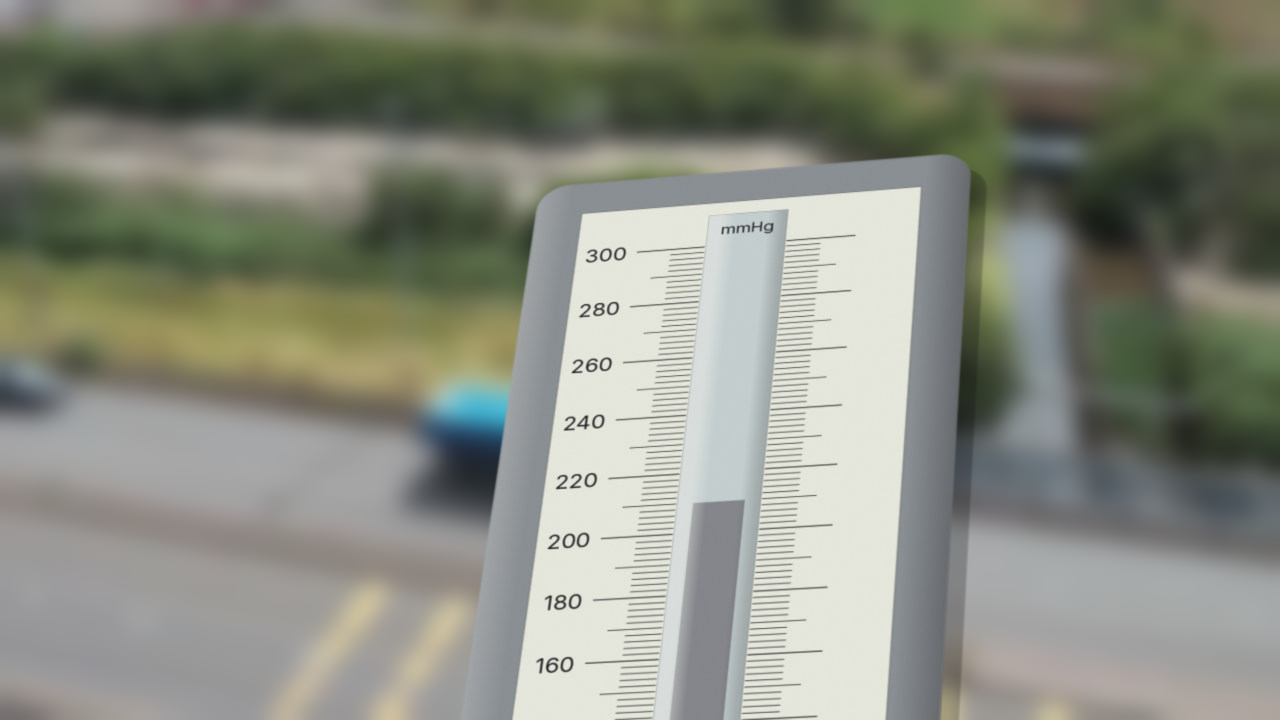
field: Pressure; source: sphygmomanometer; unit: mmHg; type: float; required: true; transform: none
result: 210 mmHg
